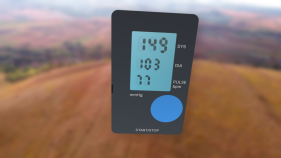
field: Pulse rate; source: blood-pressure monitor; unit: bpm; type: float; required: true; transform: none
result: 77 bpm
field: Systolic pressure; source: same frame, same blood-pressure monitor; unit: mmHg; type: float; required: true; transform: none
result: 149 mmHg
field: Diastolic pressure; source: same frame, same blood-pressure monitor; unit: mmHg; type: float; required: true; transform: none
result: 103 mmHg
